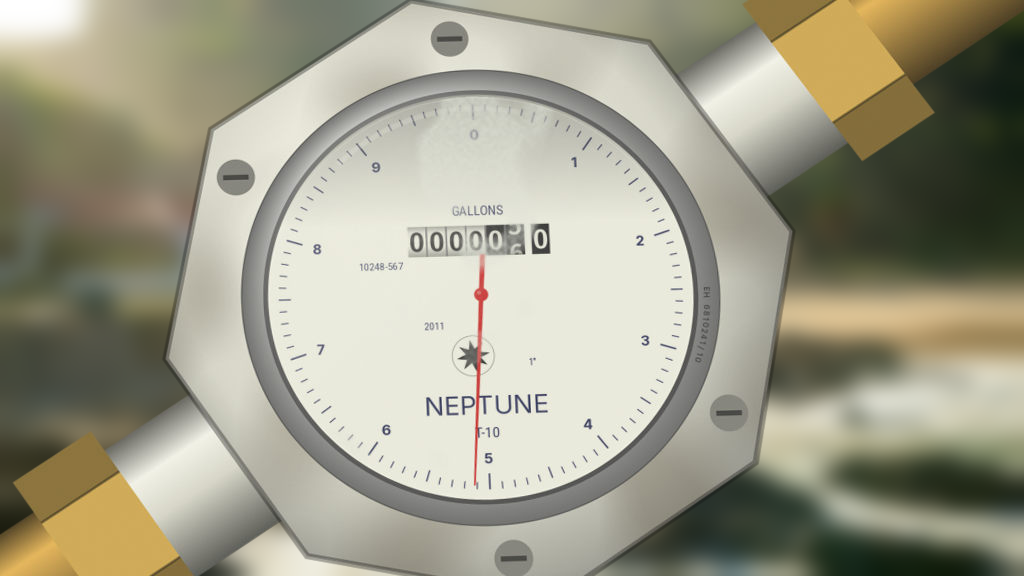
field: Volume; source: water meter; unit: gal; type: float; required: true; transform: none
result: 55.1 gal
